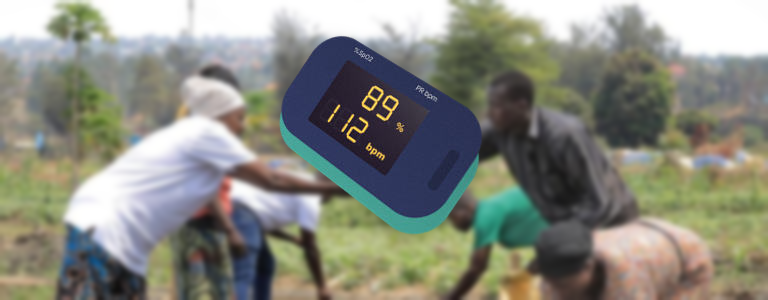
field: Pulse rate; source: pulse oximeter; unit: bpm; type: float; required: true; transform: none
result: 112 bpm
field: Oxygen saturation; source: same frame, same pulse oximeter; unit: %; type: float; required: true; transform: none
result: 89 %
